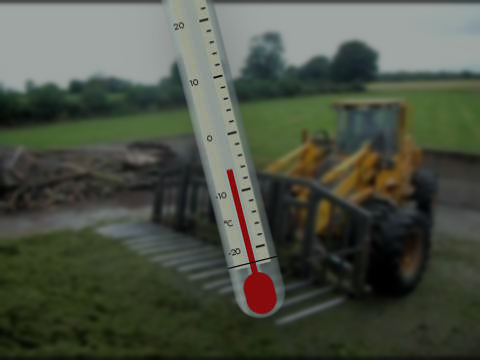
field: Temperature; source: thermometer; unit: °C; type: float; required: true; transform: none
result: -6 °C
